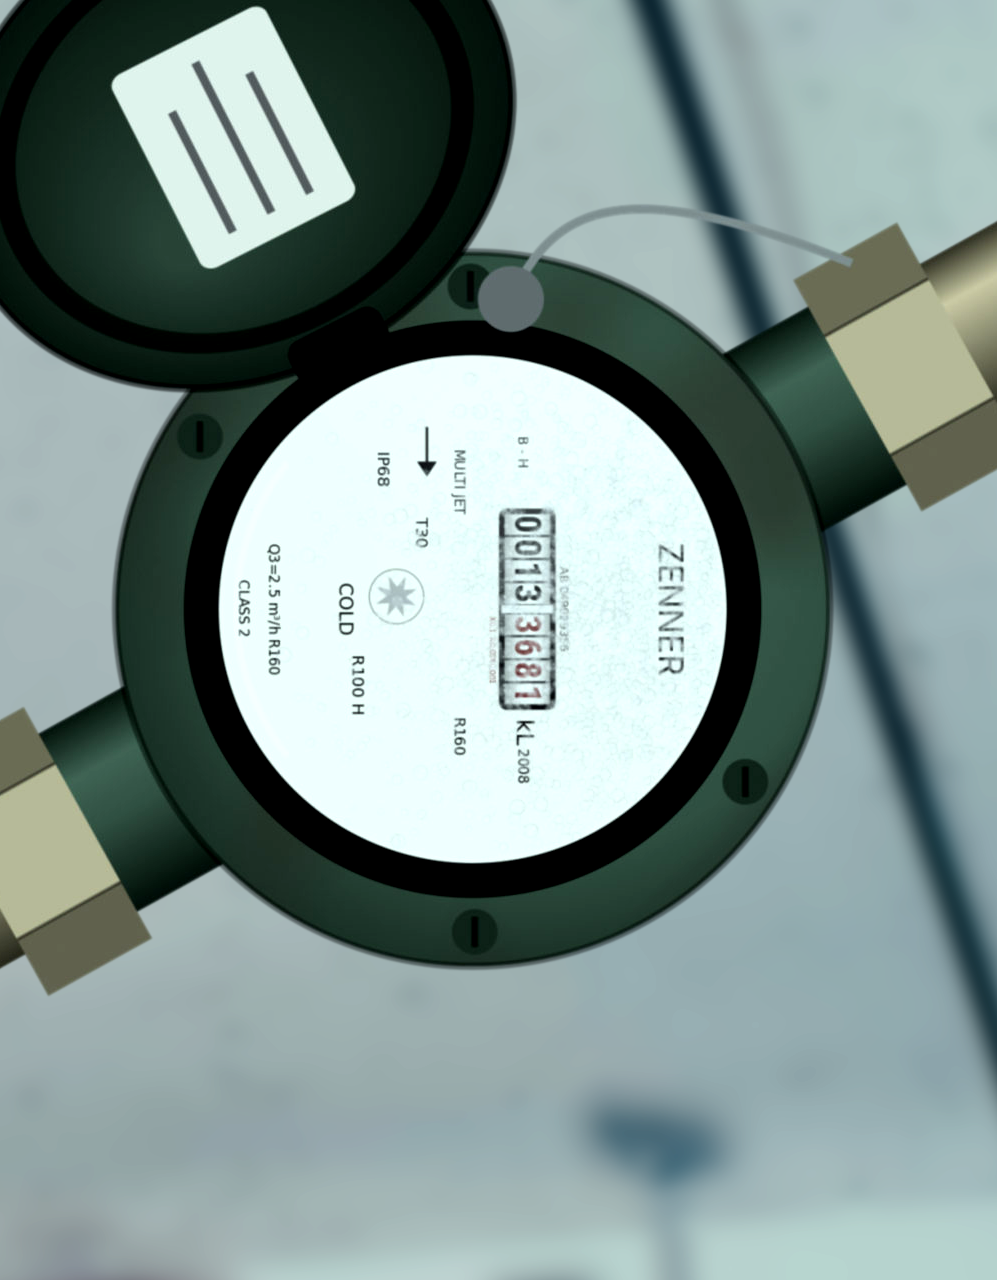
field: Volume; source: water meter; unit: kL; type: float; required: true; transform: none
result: 13.3681 kL
